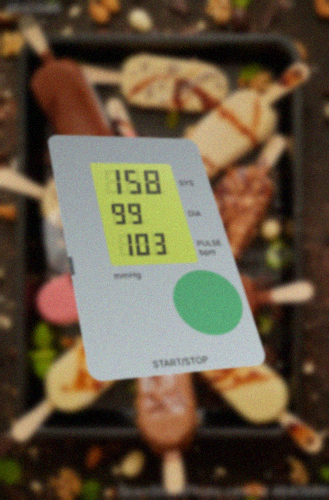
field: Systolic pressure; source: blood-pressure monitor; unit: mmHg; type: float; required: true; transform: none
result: 158 mmHg
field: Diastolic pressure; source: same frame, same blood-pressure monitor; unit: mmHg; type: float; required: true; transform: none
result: 99 mmHg
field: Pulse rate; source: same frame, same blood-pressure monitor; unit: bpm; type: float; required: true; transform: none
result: 103 bpm
